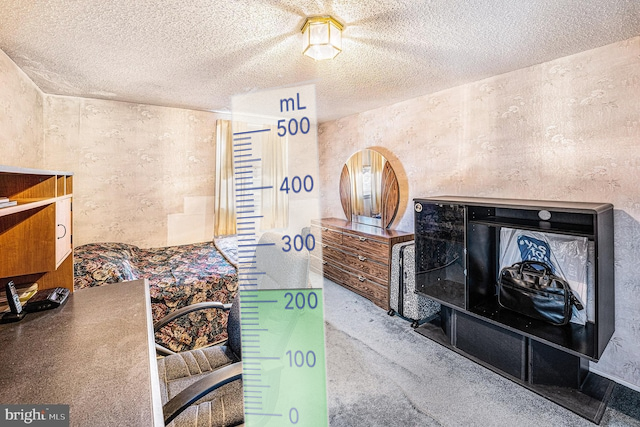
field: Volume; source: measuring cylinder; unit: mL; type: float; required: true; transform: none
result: 220 mL
